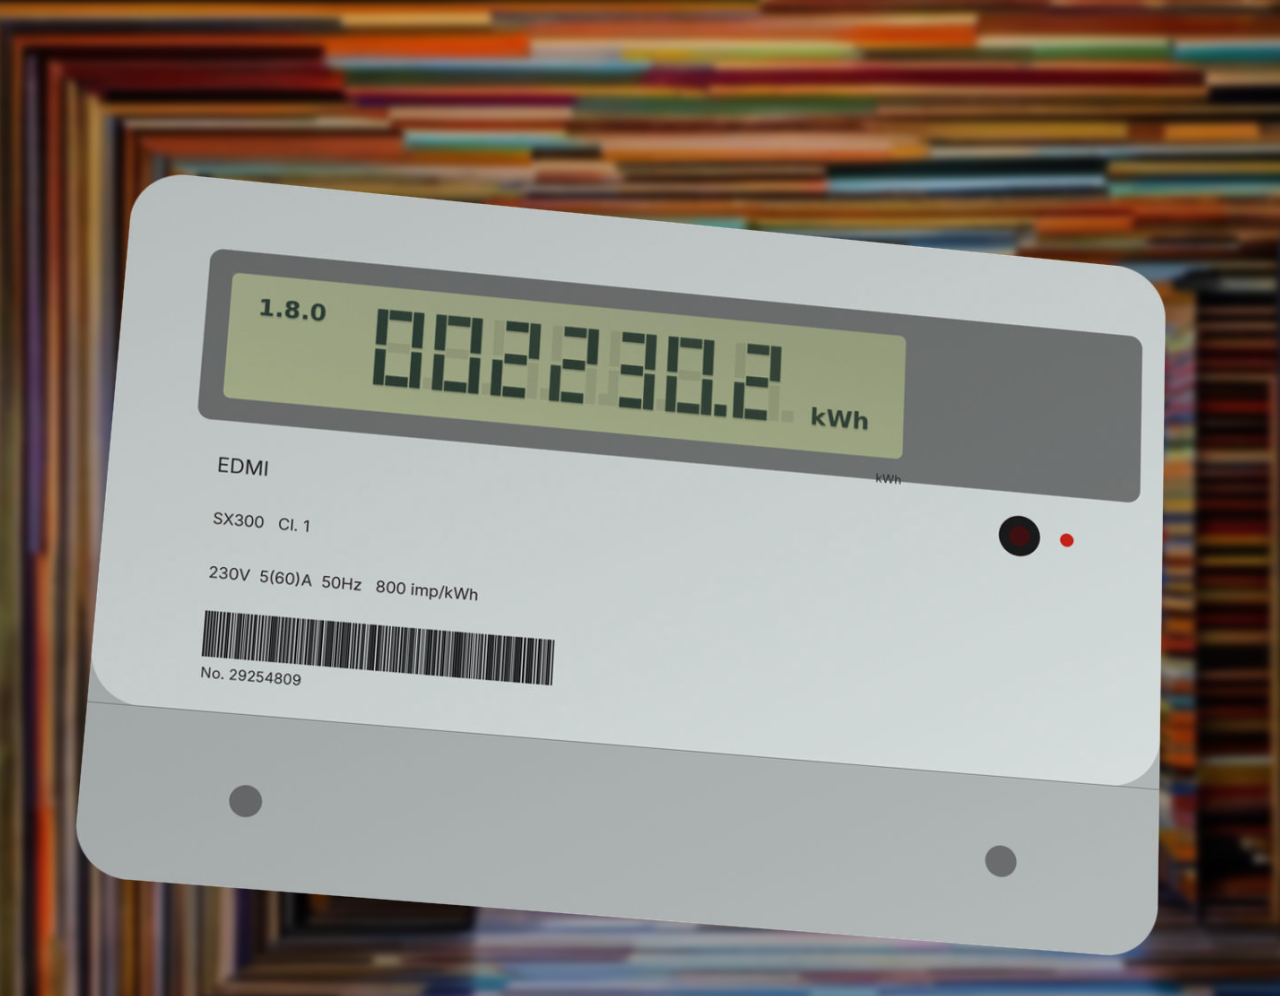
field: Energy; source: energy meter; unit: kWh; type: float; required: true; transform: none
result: 2230.2 kWh
